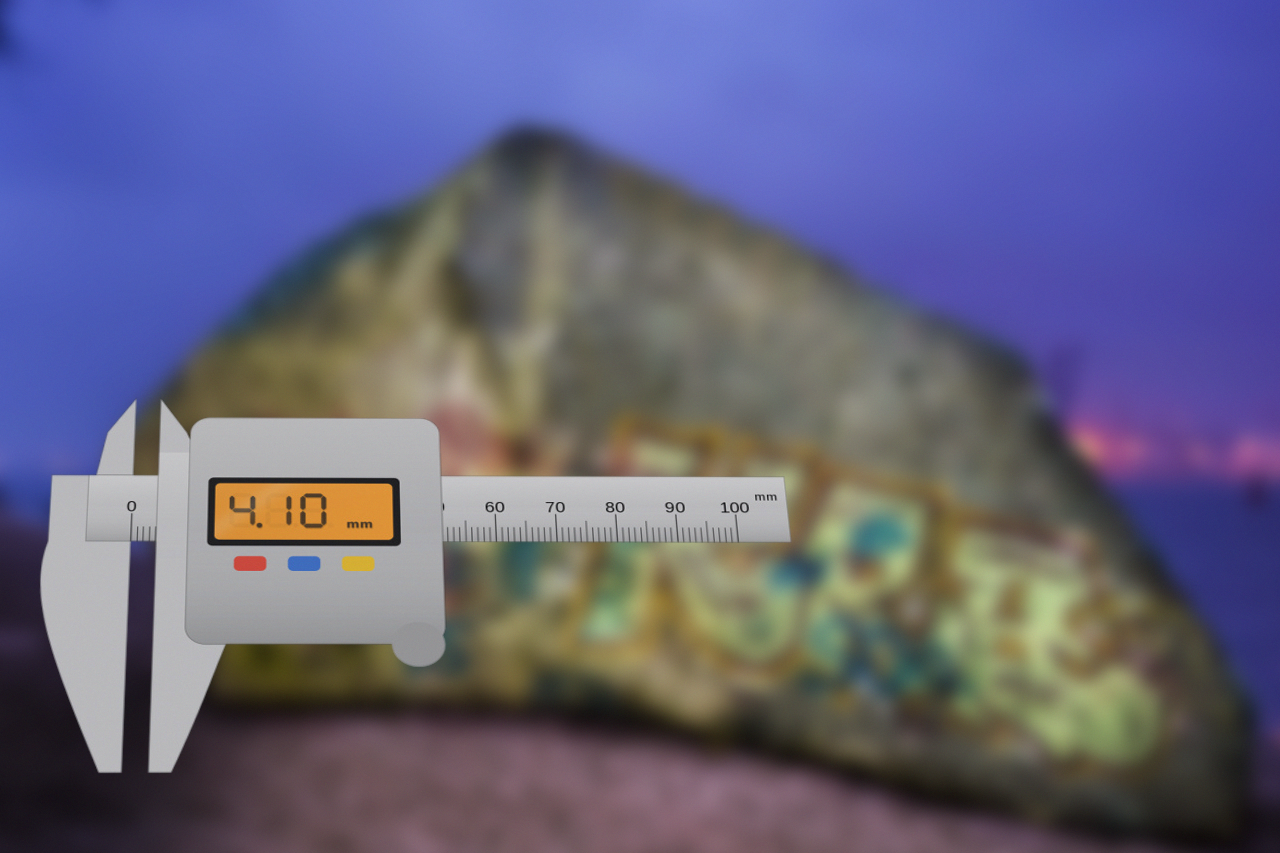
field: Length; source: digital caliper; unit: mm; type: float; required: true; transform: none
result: 4.10 mm
